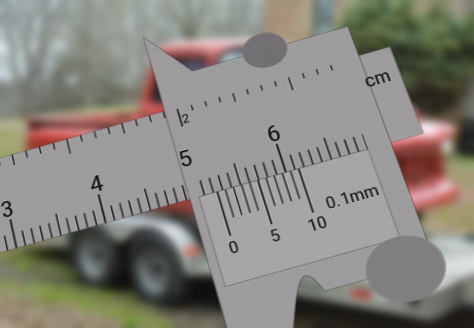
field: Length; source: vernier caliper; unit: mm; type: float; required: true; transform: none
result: 52.4 mm
